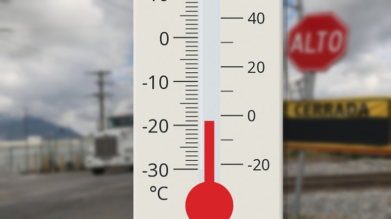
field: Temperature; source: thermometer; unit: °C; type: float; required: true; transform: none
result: -19 °C
